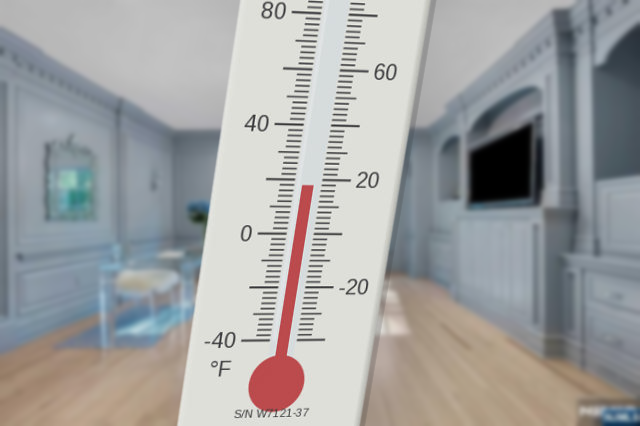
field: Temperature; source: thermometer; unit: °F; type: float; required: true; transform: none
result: 18 °F
